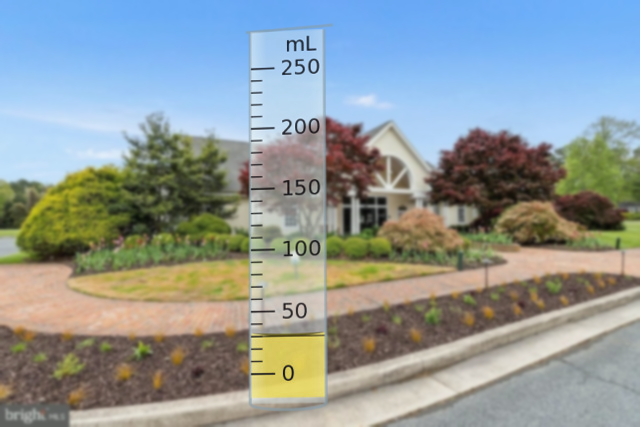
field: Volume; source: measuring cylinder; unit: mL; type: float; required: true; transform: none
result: 30 mL
